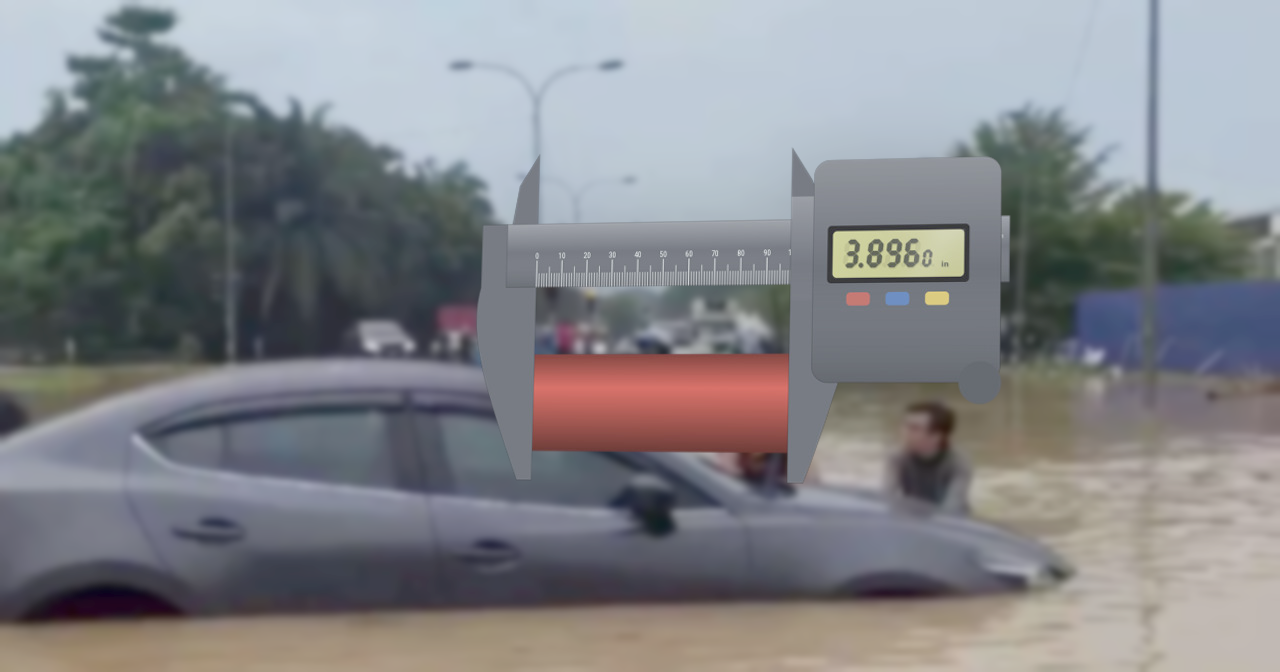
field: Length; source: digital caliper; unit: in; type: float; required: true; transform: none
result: 3.8960 in
